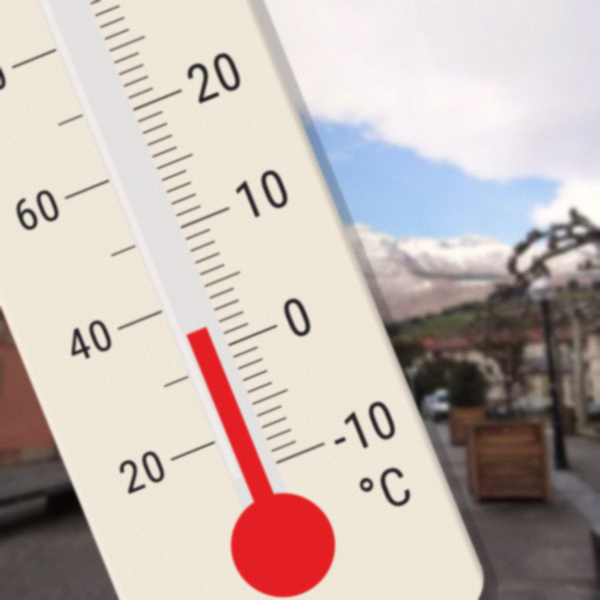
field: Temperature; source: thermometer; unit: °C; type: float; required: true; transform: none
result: 2 °C
